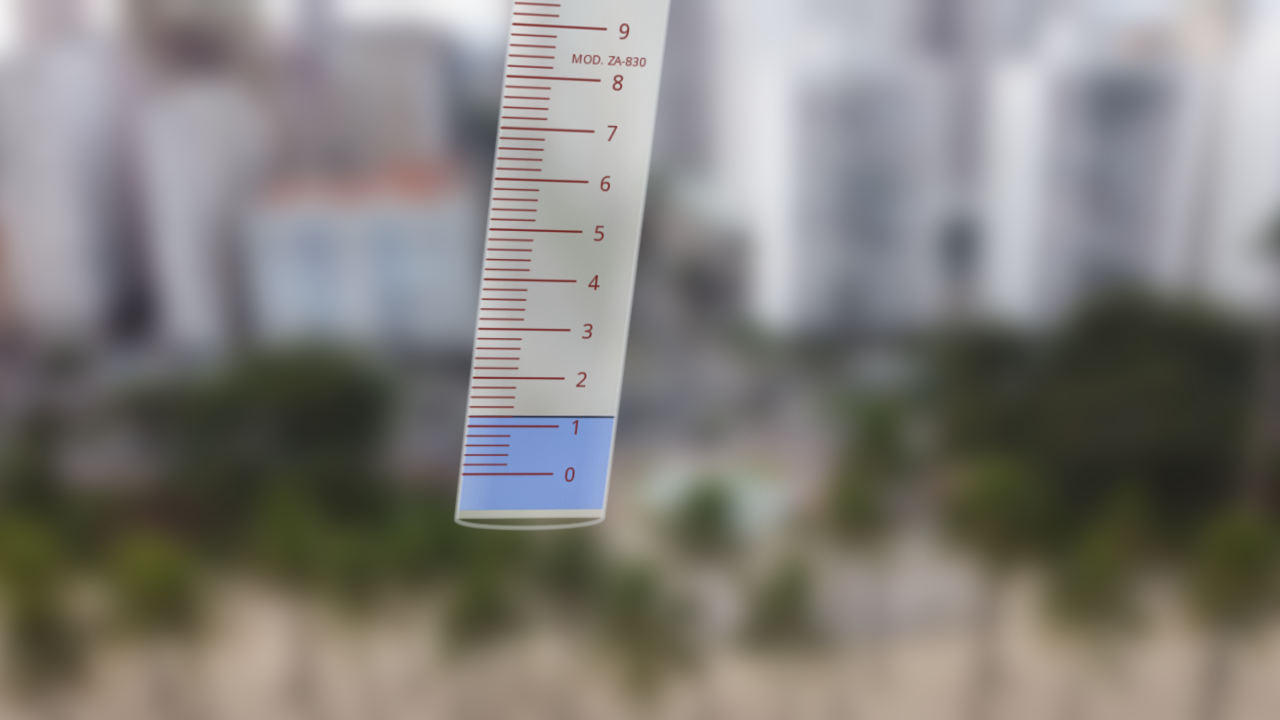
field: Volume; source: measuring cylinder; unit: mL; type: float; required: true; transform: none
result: 1.2 mL
